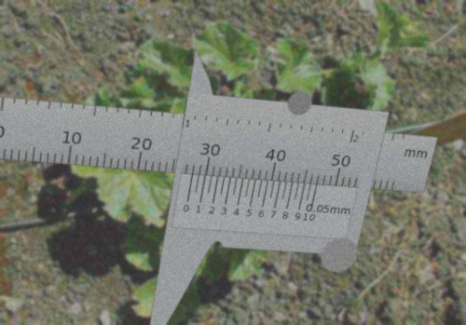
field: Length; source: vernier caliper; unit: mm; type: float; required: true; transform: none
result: 28.0 mm
